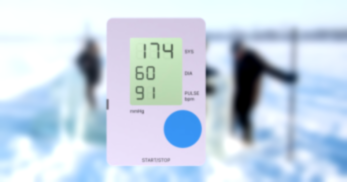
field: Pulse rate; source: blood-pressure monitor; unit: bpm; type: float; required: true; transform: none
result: 91 bpm
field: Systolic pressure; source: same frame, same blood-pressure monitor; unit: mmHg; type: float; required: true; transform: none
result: 174 mmHg
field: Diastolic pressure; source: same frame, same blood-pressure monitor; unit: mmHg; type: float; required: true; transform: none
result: 60 mmHg
